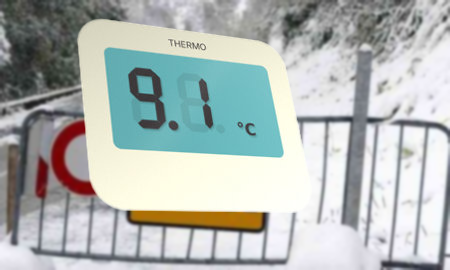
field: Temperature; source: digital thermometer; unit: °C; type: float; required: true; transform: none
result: 9.1 °C
